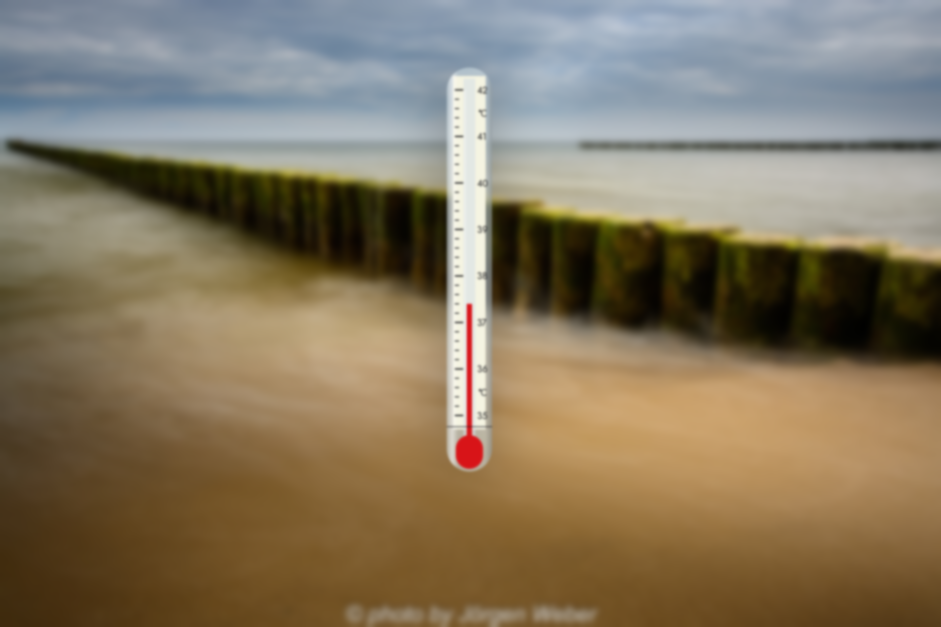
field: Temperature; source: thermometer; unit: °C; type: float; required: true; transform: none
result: 37.4 °C
